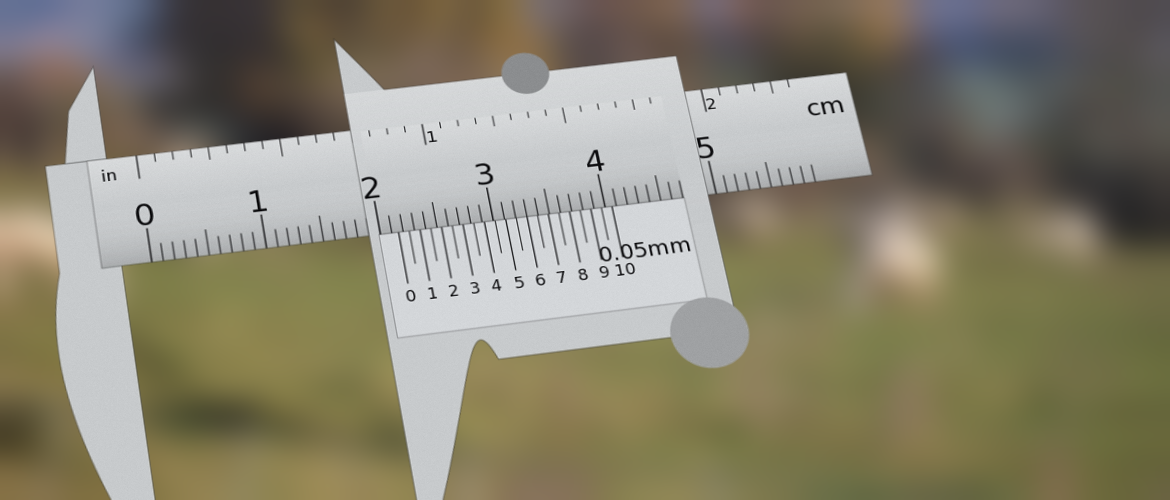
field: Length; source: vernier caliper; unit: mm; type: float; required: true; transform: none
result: 21.6 mm
